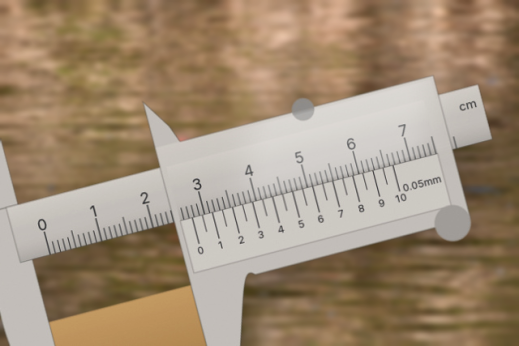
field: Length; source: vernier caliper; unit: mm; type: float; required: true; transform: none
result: 27.6 mm
